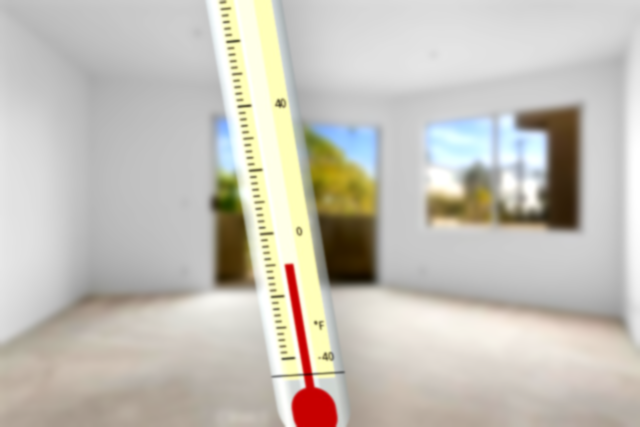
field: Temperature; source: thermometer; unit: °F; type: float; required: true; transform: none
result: -10 °F
